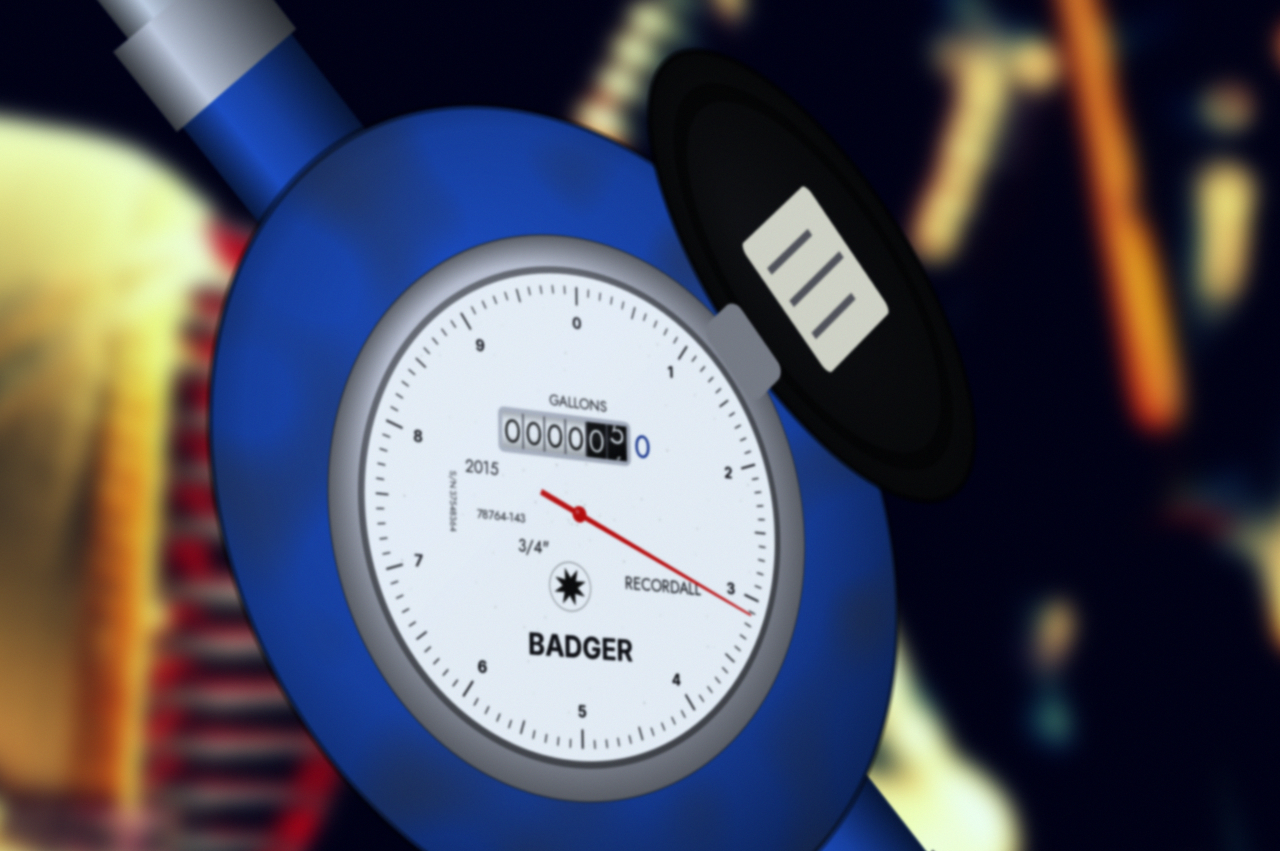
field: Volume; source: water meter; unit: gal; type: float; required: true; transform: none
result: 53.1 gal
